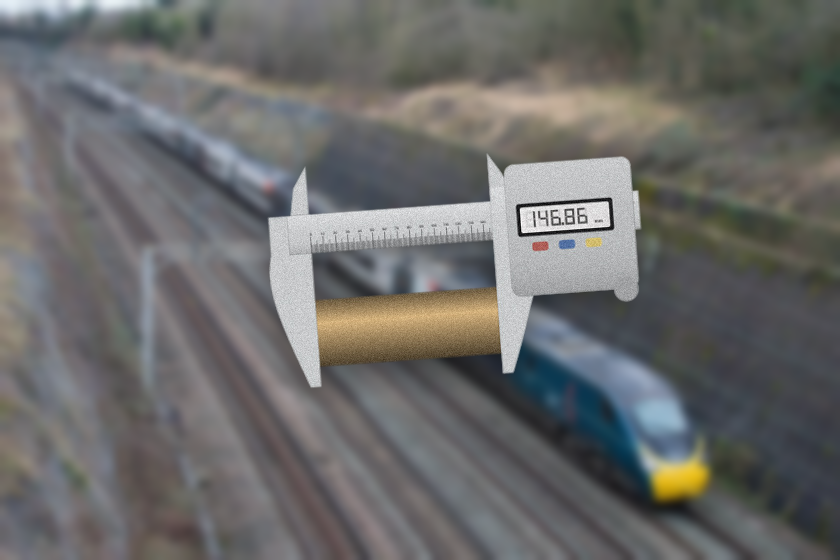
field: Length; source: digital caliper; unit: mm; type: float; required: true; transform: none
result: 146.86 mm
